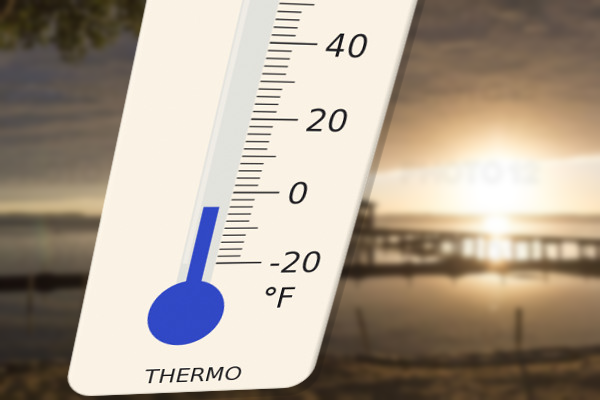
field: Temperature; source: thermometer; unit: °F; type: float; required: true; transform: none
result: -4 °F
